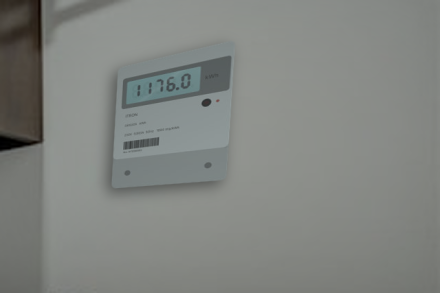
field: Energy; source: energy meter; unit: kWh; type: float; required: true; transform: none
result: 1176.0 kWh
